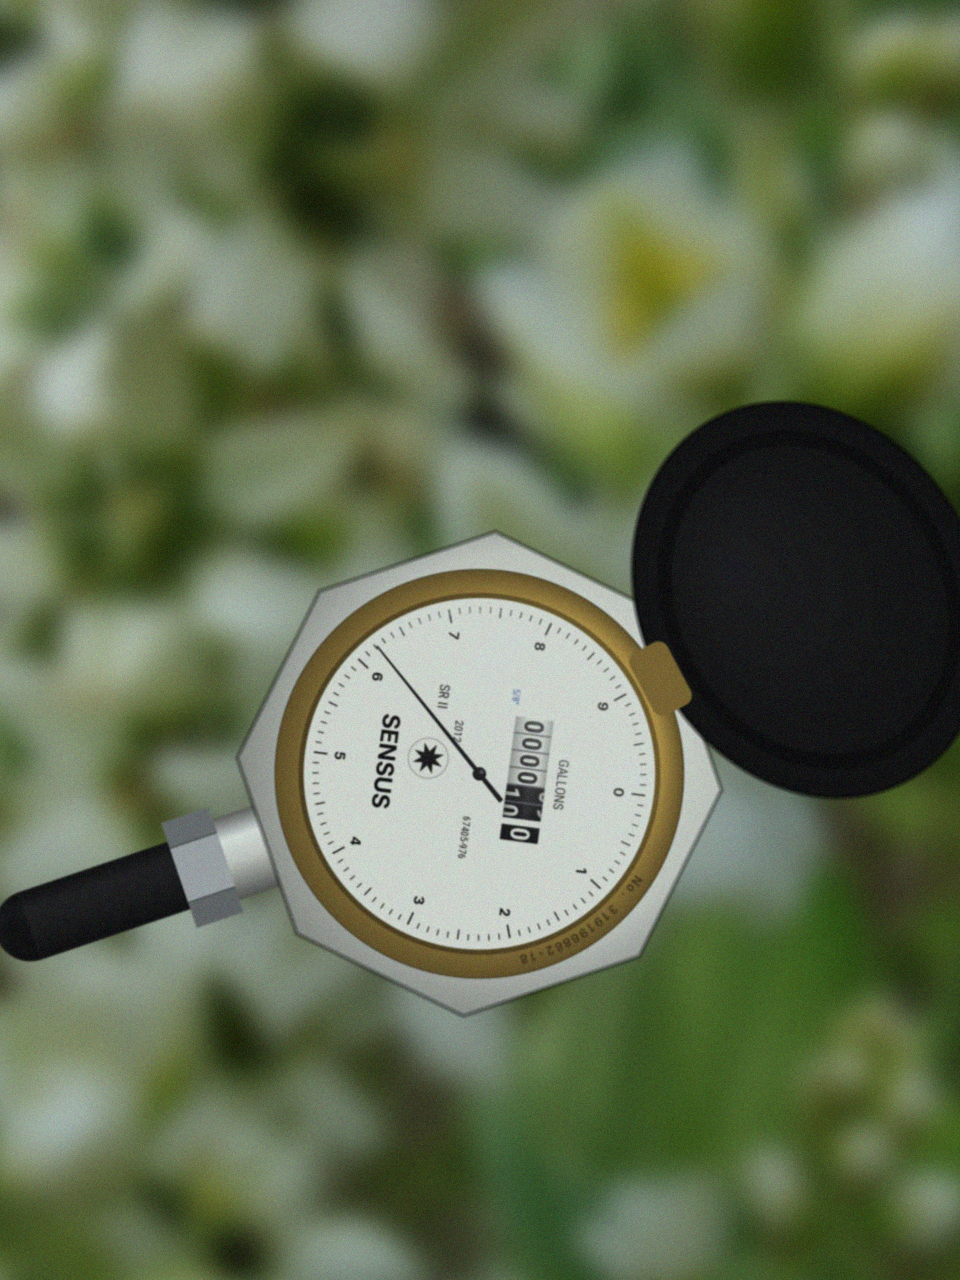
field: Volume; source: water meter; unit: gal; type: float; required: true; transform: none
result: 96.2 gal
